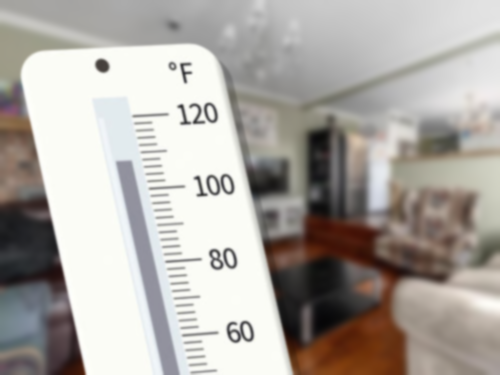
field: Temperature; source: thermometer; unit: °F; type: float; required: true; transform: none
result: 108 °F
